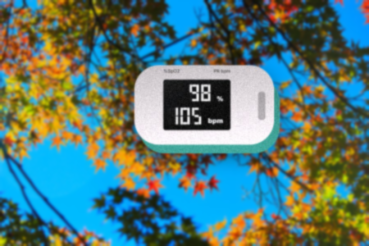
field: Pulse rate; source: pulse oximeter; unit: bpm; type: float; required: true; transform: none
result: 105 bpm
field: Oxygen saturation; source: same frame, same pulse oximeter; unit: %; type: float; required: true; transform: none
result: 98 %
